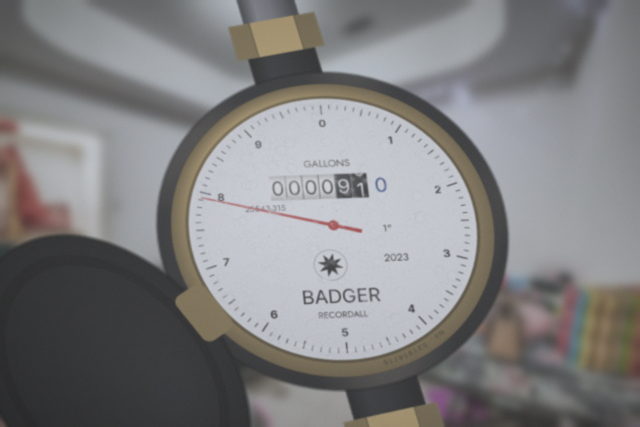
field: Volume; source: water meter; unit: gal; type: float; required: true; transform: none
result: 907.9 gal
